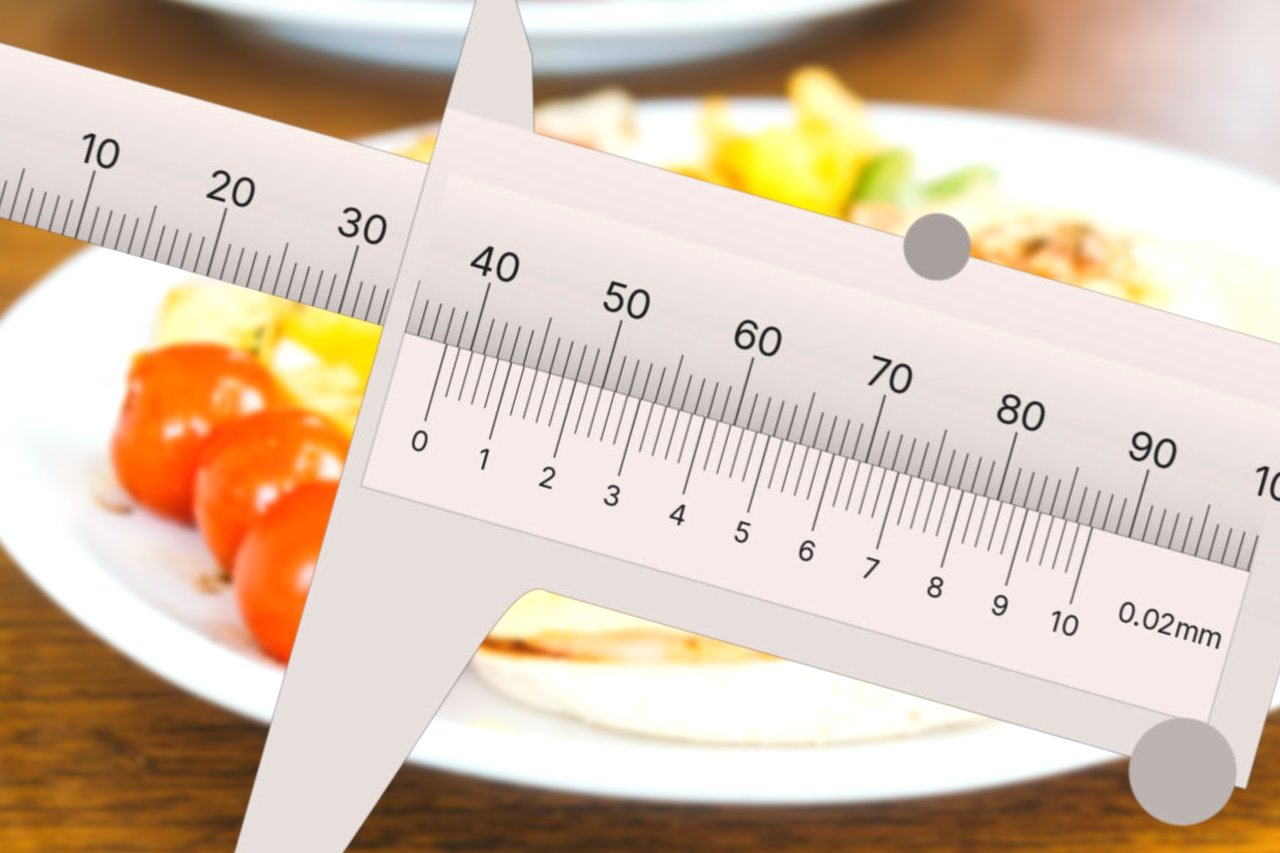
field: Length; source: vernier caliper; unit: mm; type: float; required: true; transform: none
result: 38.2 mm
